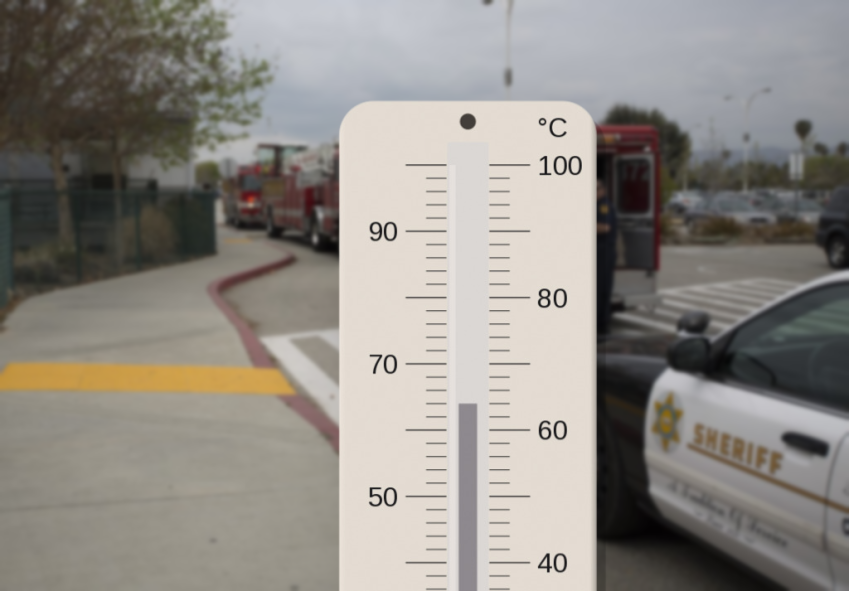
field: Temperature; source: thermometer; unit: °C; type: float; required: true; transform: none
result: 64 °C
